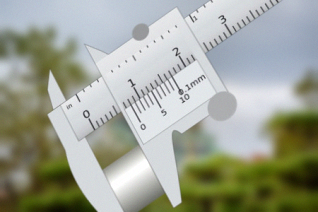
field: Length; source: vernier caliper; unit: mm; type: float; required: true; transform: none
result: 8.0 mm
